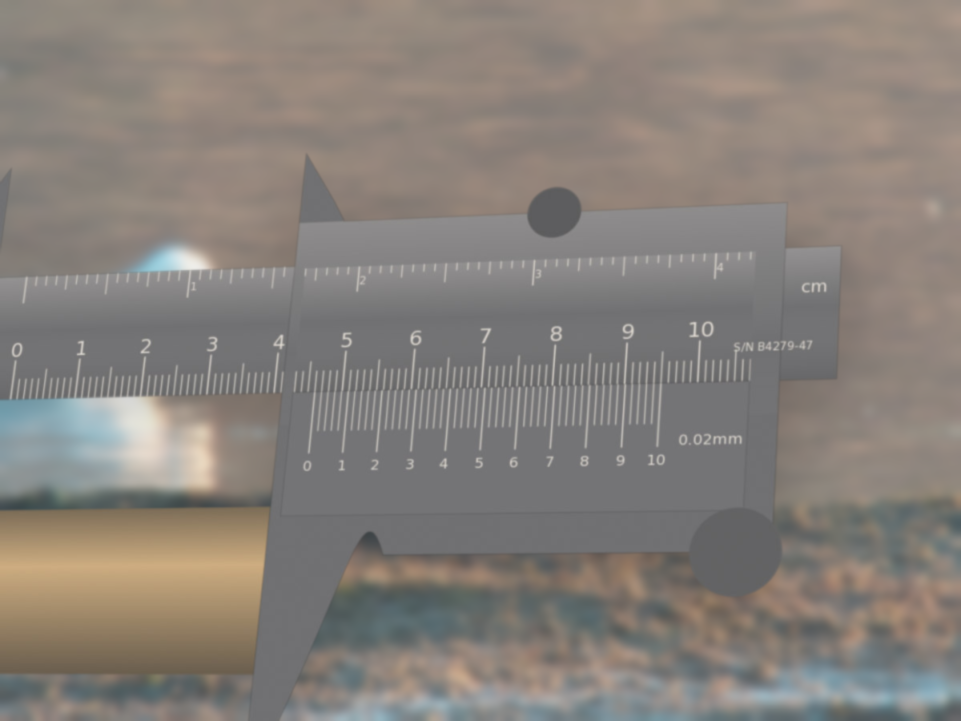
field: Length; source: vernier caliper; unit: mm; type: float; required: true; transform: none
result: 46.0 mm
